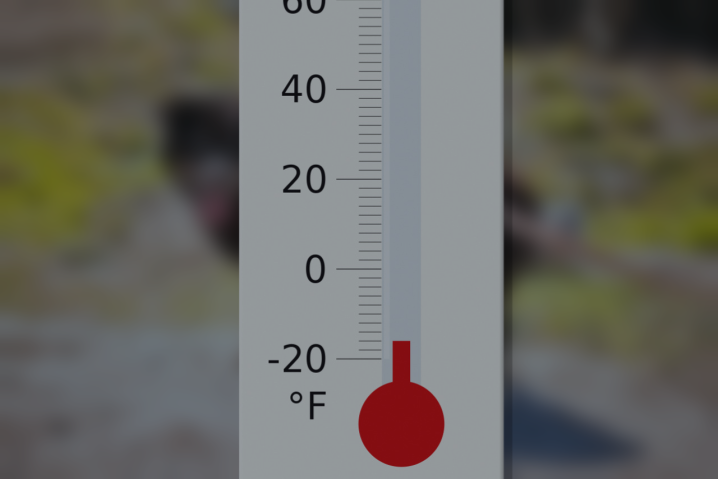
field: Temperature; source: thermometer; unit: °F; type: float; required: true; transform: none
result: -16 °F
